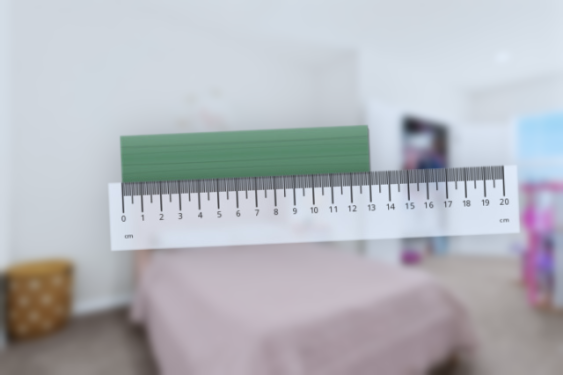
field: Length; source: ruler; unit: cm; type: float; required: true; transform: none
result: 13 cm
